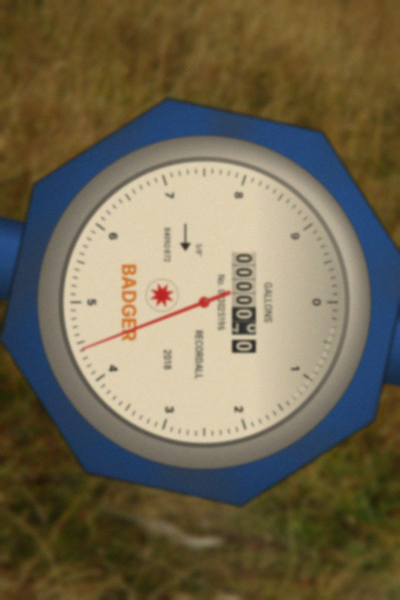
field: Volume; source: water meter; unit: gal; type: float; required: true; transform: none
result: 64.4 gal
